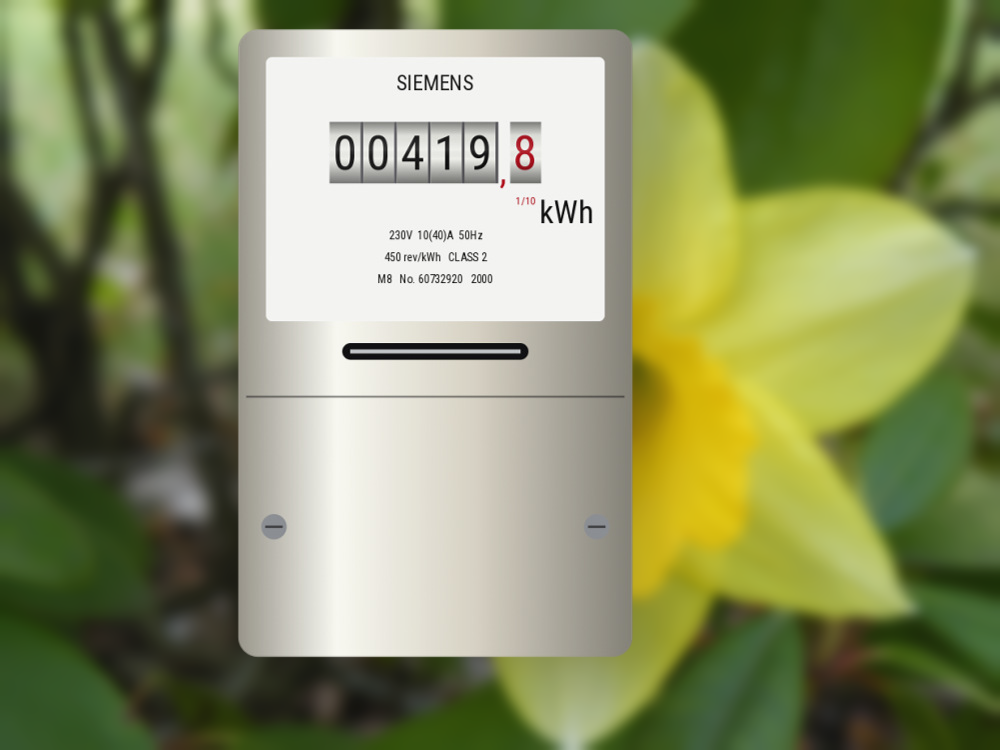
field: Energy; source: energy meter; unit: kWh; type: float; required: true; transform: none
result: 419.8 kWh
